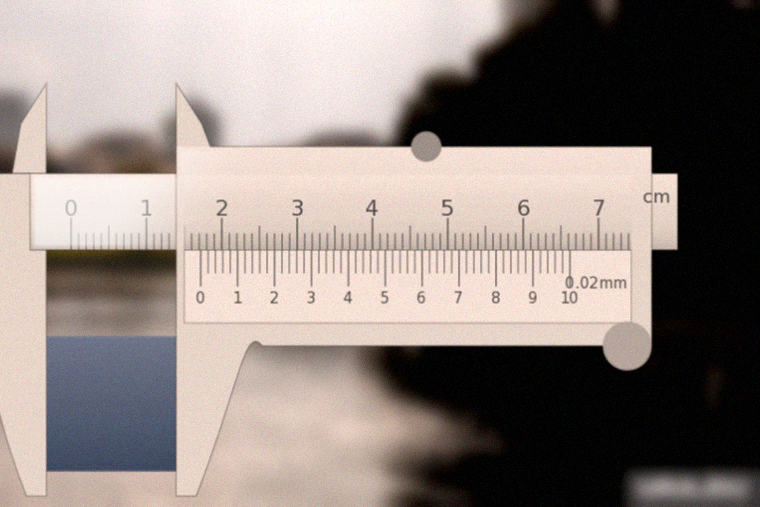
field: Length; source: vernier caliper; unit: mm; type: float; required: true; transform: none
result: 17.2 mm
